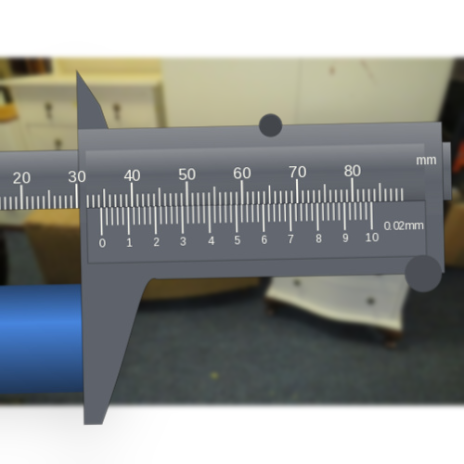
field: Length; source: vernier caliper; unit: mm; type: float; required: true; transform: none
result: 34.4 mm
